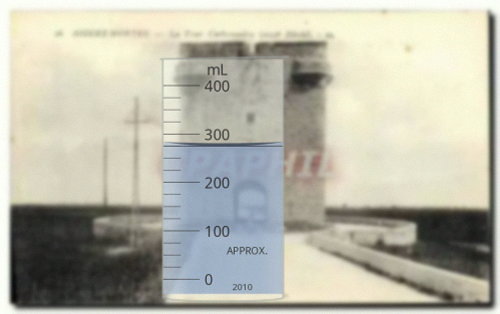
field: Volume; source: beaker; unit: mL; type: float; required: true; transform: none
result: 275 mL
